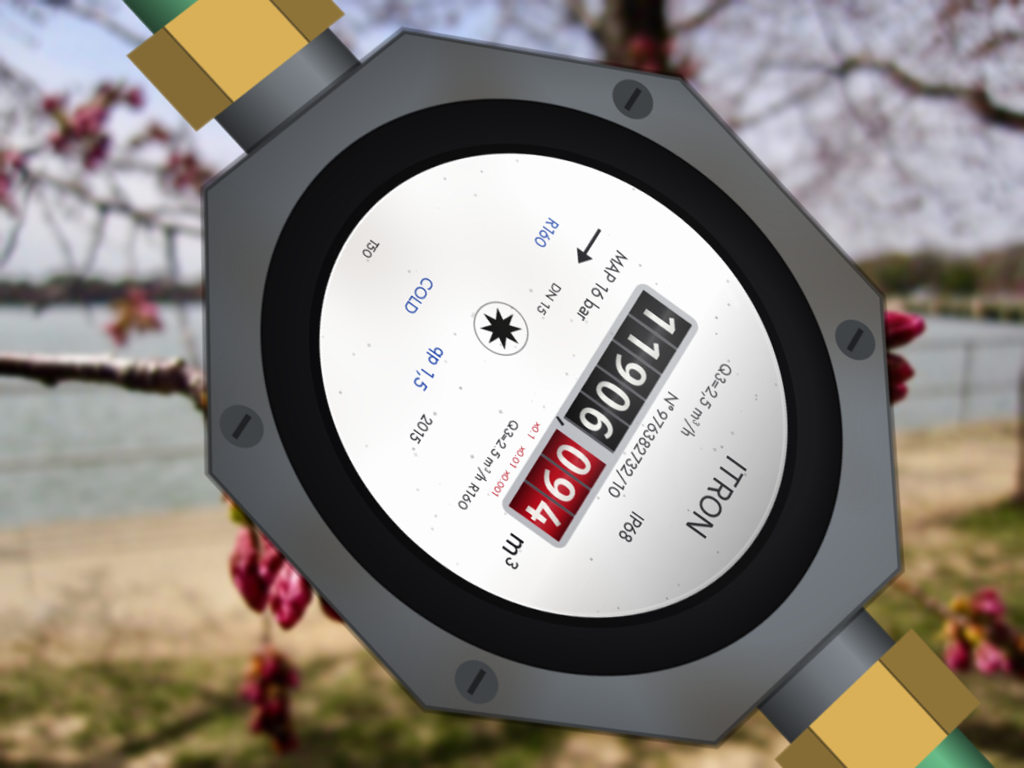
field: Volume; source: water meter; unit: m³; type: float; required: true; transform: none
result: 11906.094 m³
